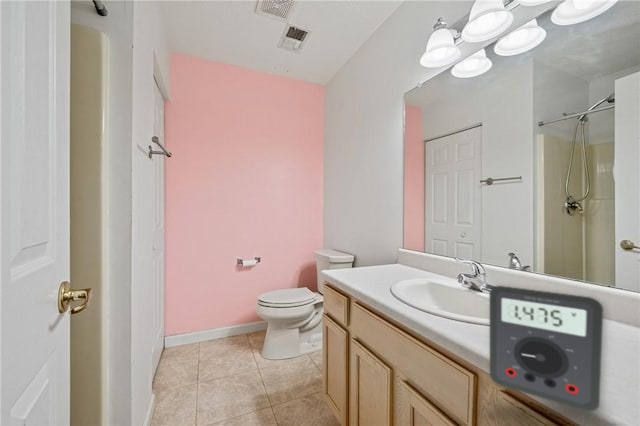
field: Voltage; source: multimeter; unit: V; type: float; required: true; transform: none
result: 1.475 V
